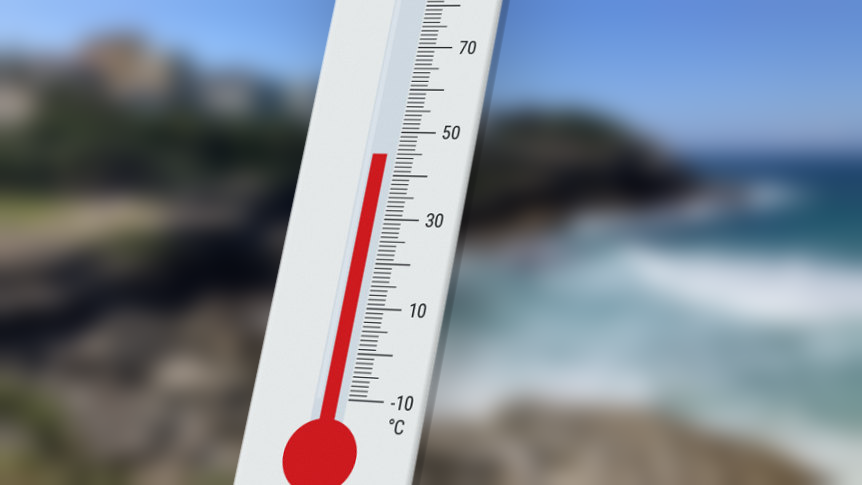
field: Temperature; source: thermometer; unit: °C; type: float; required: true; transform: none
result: 45 °C
